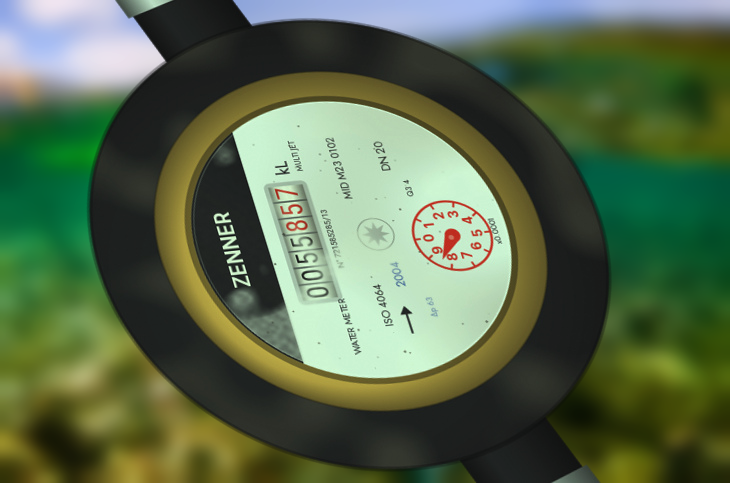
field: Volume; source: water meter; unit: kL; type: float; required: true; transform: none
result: 55.8578 kL
